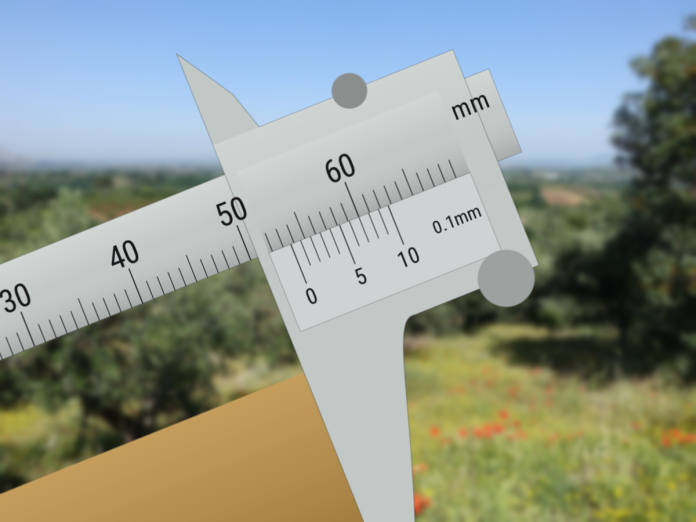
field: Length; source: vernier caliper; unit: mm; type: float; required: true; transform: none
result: 53.7 mm
